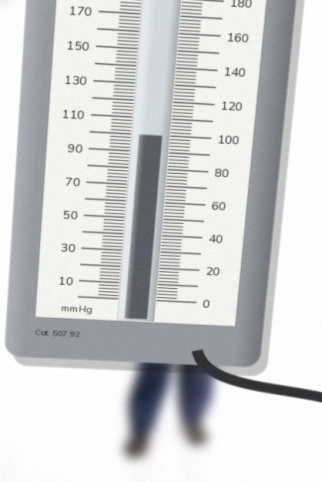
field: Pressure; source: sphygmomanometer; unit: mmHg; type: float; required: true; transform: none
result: 100 mmHg
